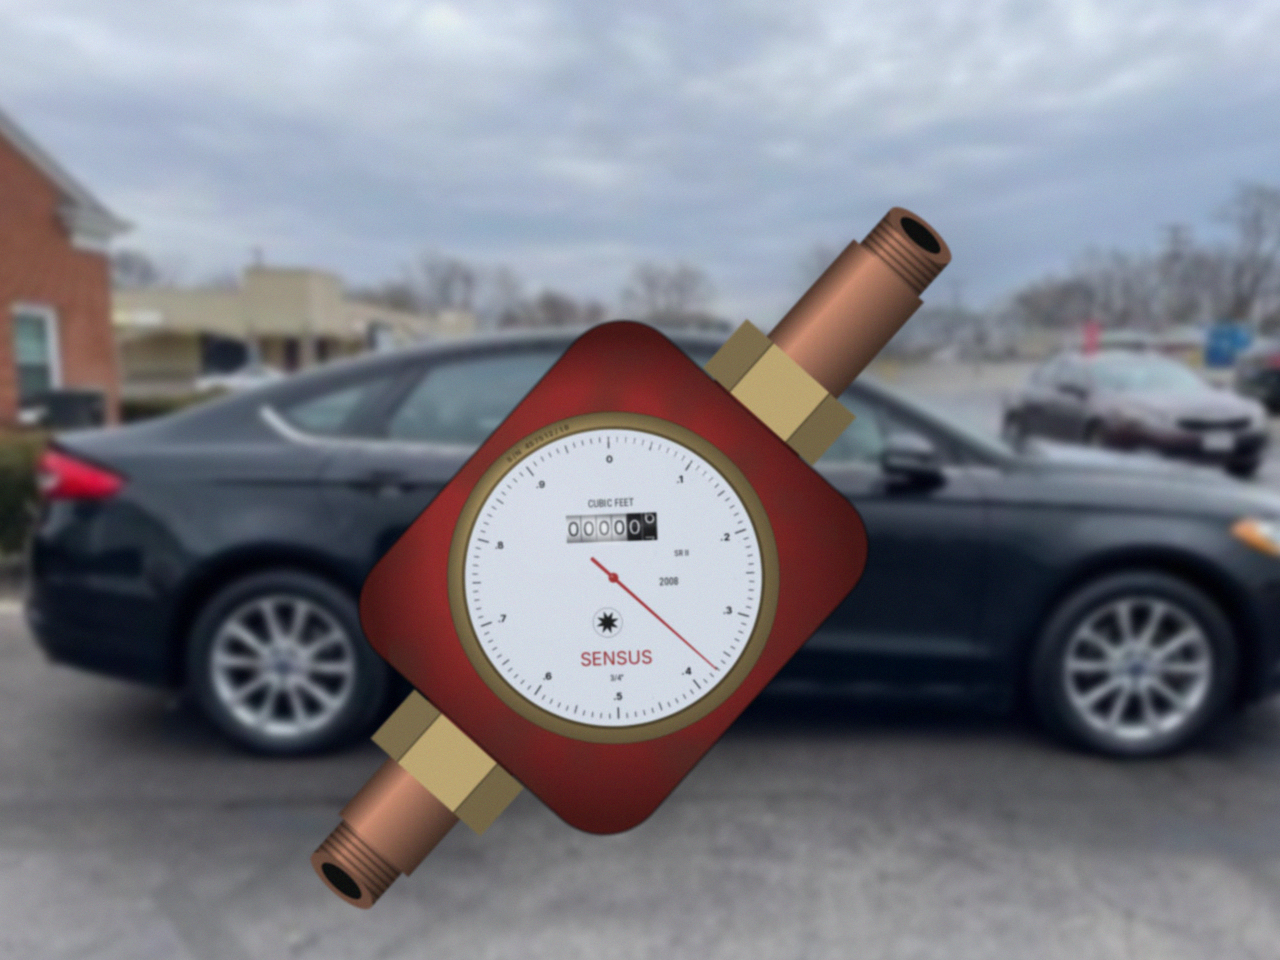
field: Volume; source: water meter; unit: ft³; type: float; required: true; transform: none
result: 6.37 ft³
